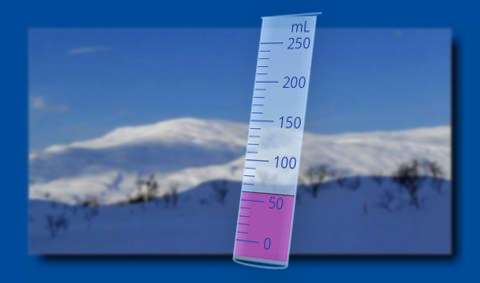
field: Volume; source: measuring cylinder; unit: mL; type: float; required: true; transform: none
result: 60 mL
